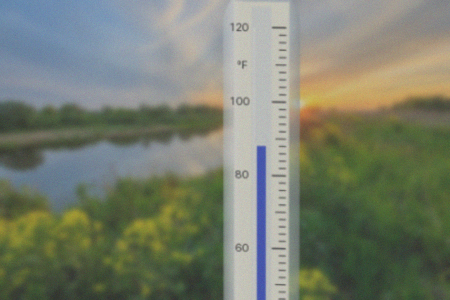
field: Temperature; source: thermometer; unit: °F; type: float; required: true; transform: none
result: 88 °F
